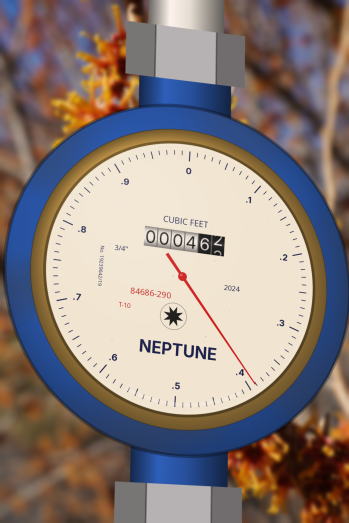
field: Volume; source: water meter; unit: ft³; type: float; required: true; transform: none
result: 462.39 ft³
